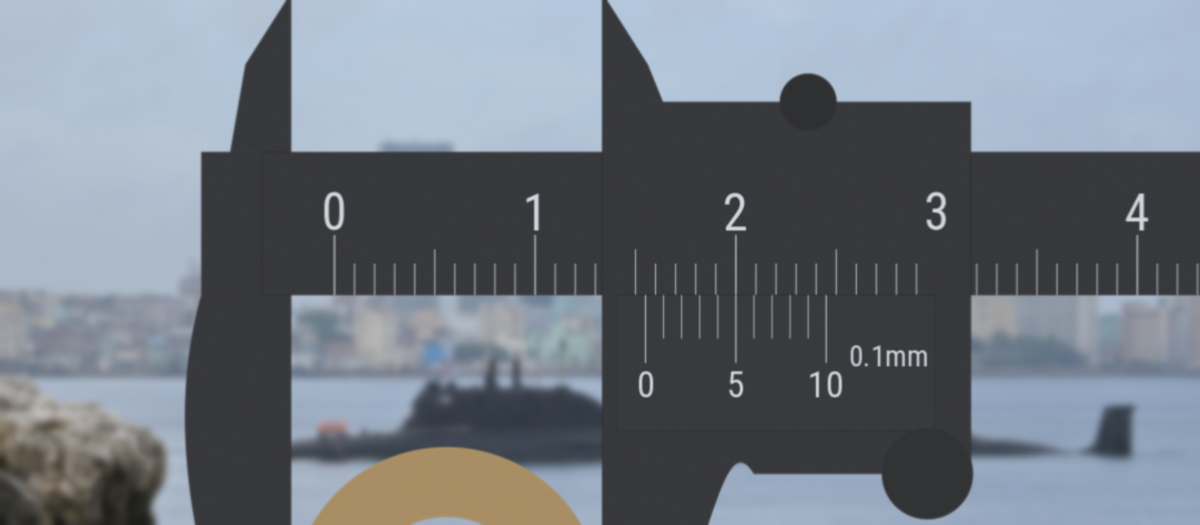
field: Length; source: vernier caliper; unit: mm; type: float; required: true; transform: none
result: 15.5 mm
